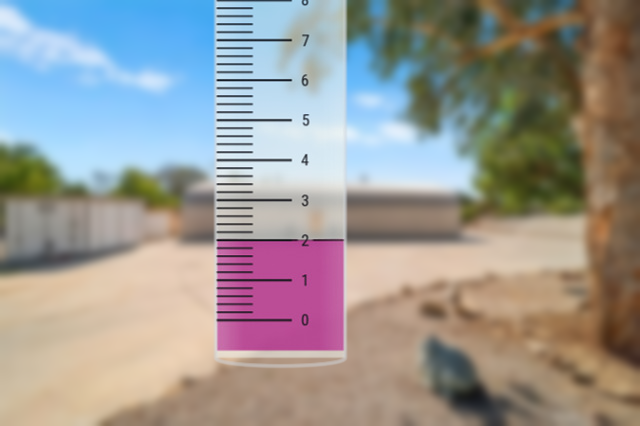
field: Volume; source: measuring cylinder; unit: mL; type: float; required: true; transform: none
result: 2 mL
